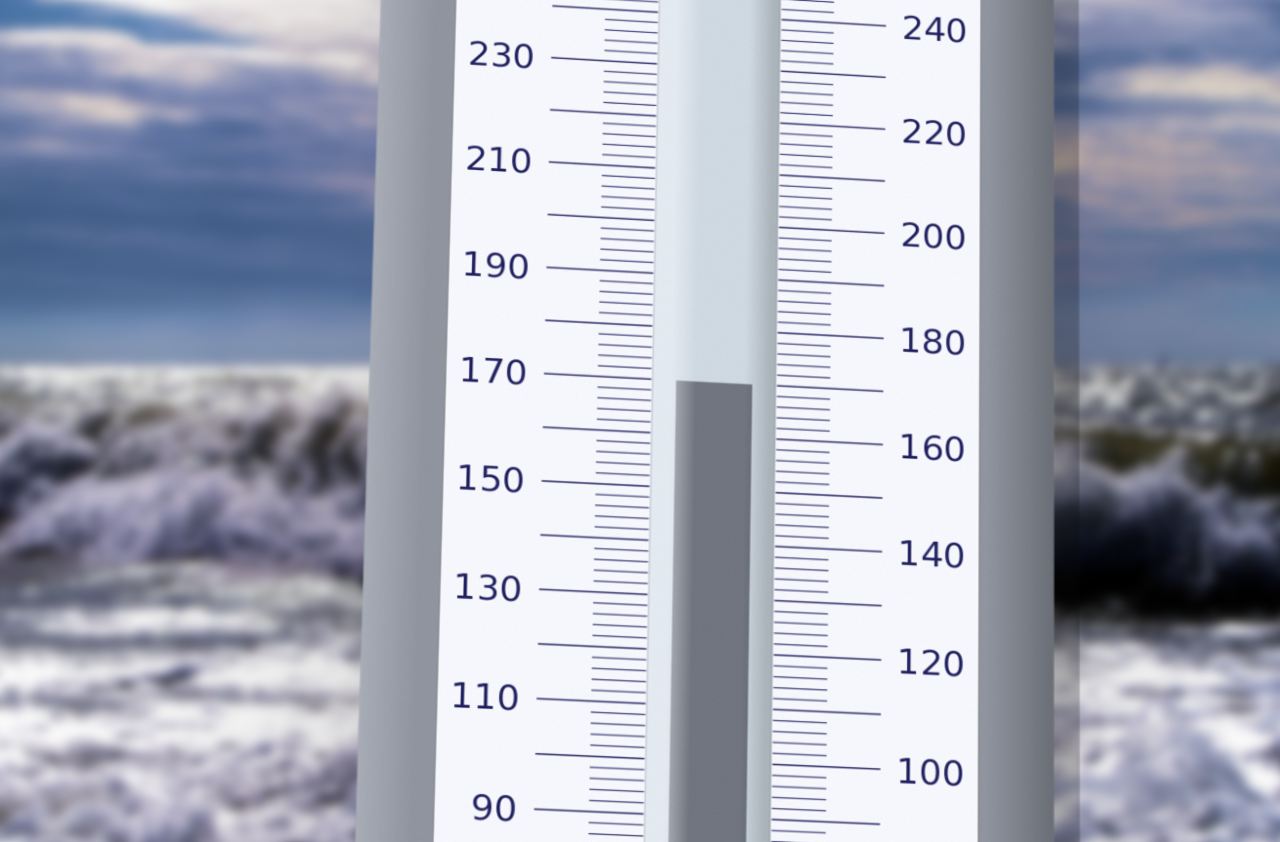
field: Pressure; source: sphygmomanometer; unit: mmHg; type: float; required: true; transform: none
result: 170 mmHg
